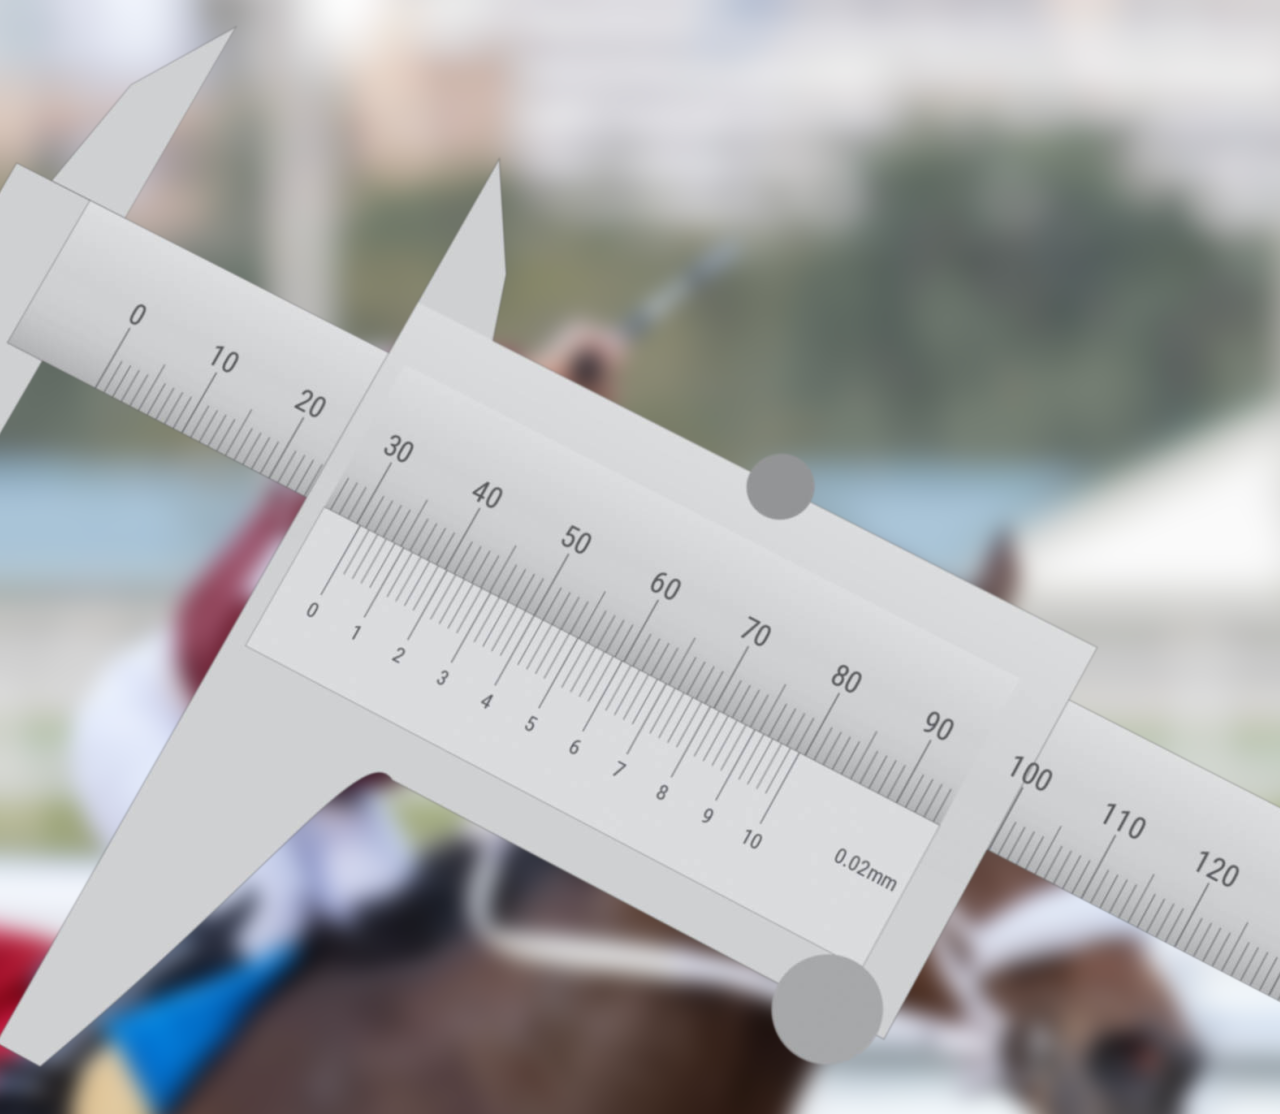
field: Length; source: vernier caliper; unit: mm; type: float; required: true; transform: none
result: 30.4 mm
